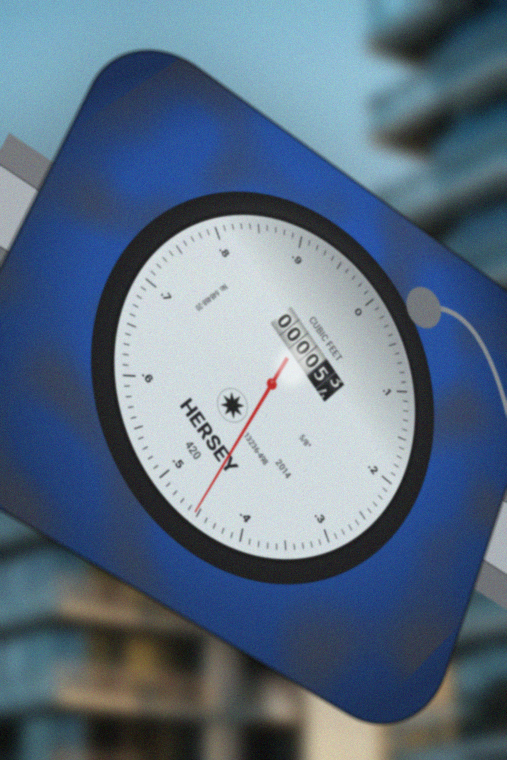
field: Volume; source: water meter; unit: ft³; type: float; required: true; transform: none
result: 53.45 ft³
